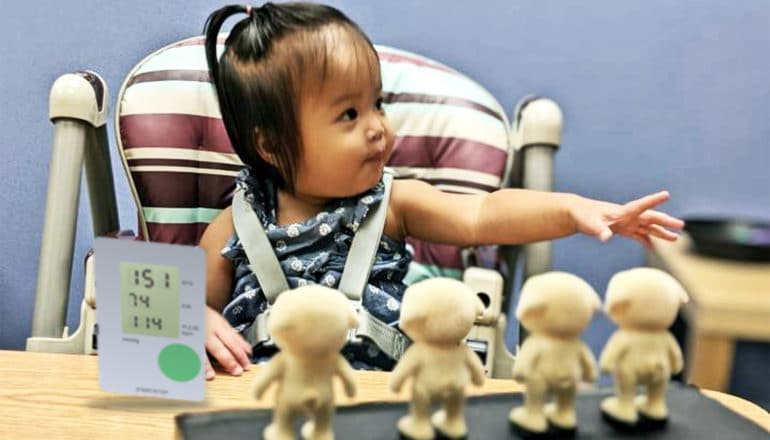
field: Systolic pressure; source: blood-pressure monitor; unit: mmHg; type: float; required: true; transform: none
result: 151 mmHg
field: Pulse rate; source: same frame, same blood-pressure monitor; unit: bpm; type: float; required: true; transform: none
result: 114 bpm
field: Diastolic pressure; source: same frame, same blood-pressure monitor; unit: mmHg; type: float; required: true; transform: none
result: 74 mmHg
